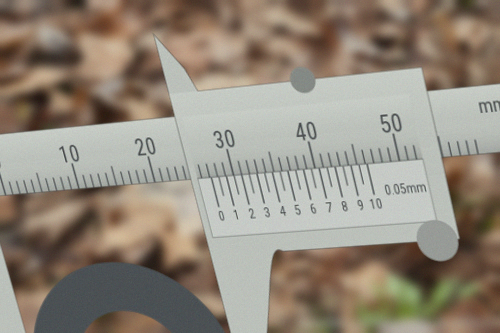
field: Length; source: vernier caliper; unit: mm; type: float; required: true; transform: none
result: 27.2 mm
